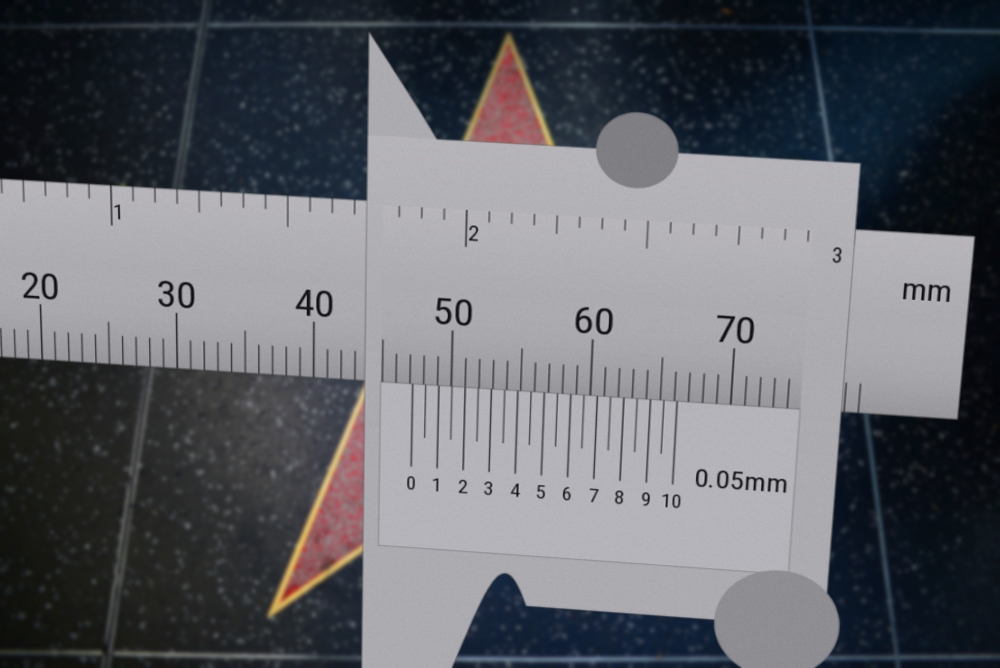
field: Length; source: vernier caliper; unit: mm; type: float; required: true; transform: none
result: 47.2 mm
